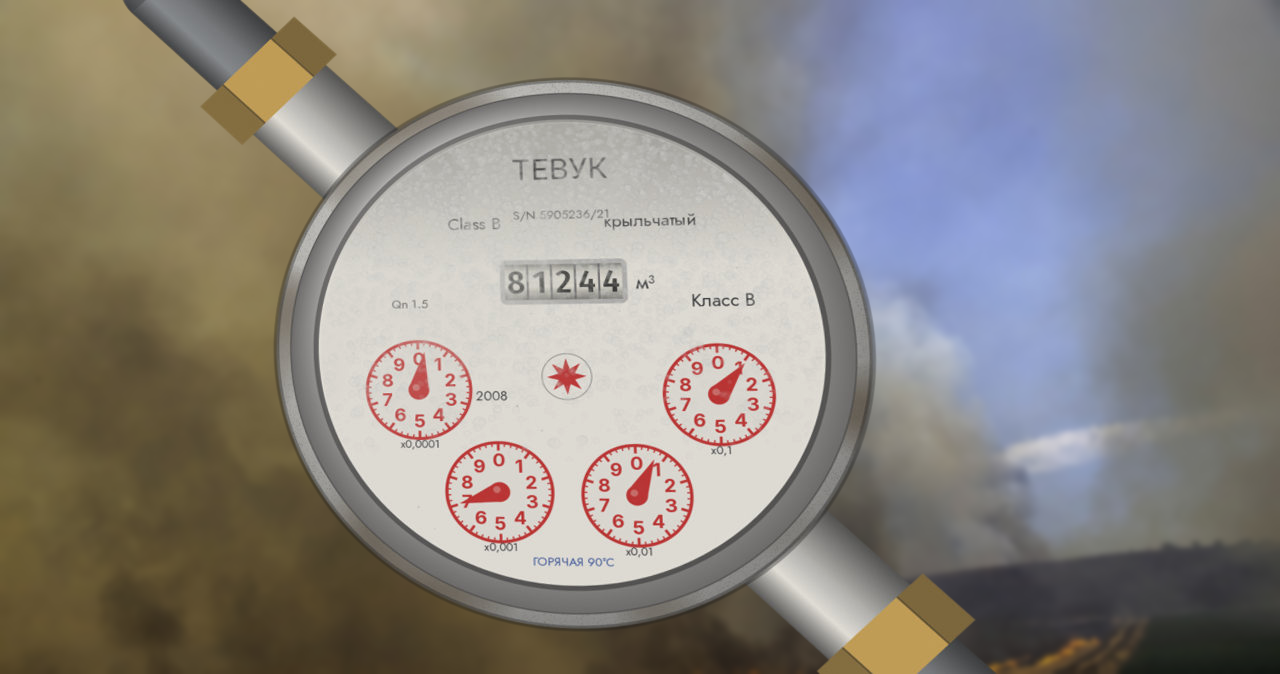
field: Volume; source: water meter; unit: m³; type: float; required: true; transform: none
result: 81244.1070 m³
